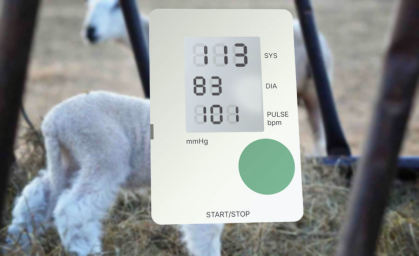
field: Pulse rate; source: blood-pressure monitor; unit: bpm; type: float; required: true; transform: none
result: 101 bpm
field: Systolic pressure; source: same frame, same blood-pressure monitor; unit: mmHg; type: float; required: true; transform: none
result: 113 mmHg
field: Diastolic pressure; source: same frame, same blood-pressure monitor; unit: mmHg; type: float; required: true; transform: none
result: 83 mmHg
